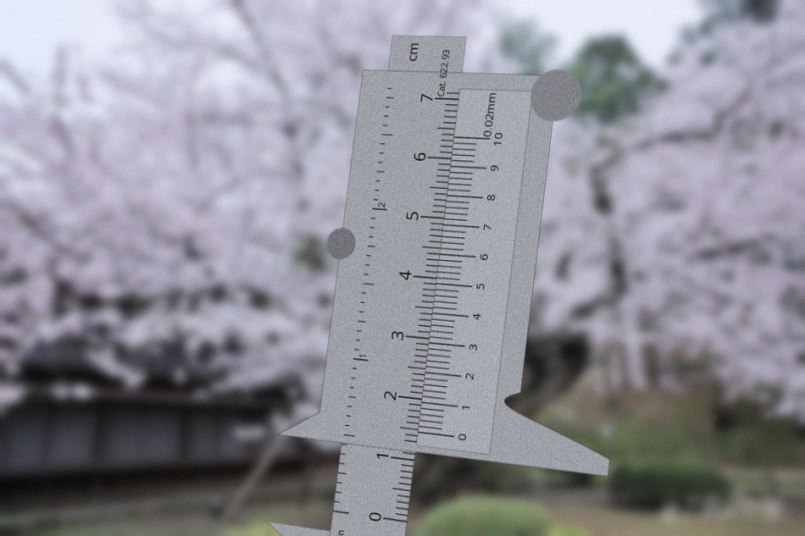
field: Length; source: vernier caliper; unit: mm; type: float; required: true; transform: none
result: 14.6 mm
